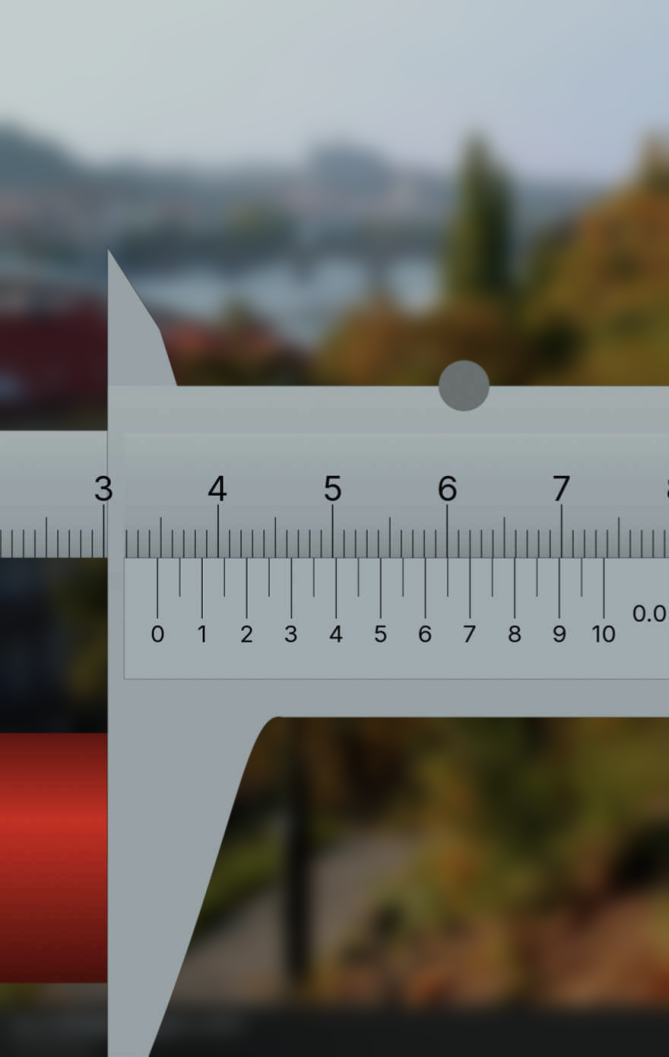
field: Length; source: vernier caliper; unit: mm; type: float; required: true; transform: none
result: 34.7 mm
